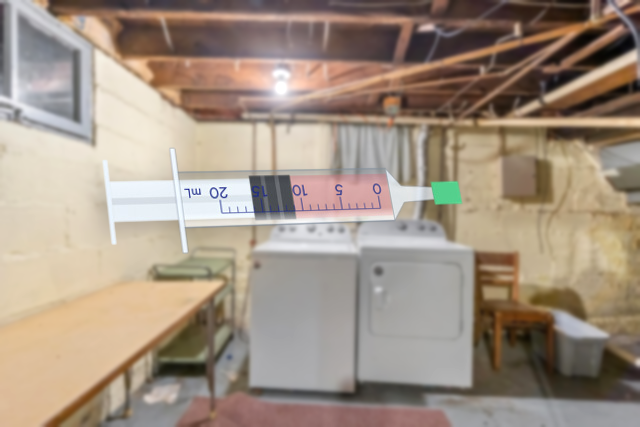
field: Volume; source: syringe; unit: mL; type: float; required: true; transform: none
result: 11 mL
